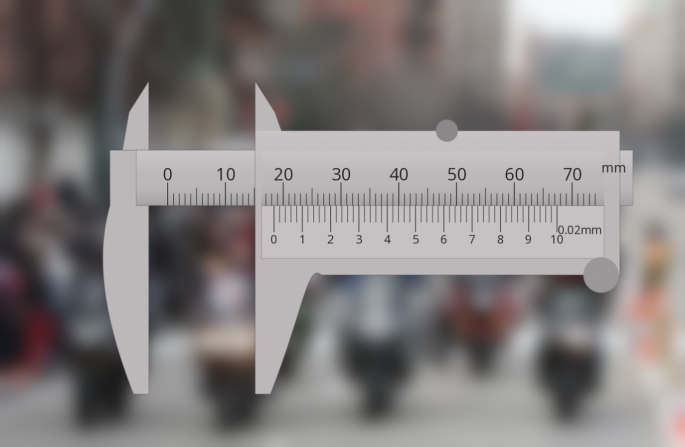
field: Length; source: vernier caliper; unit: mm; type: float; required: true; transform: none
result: 18.4 mm
